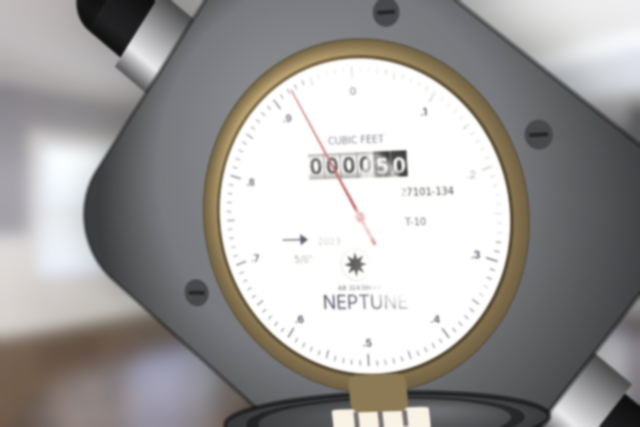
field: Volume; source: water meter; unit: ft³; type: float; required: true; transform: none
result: 49.92 ft³
